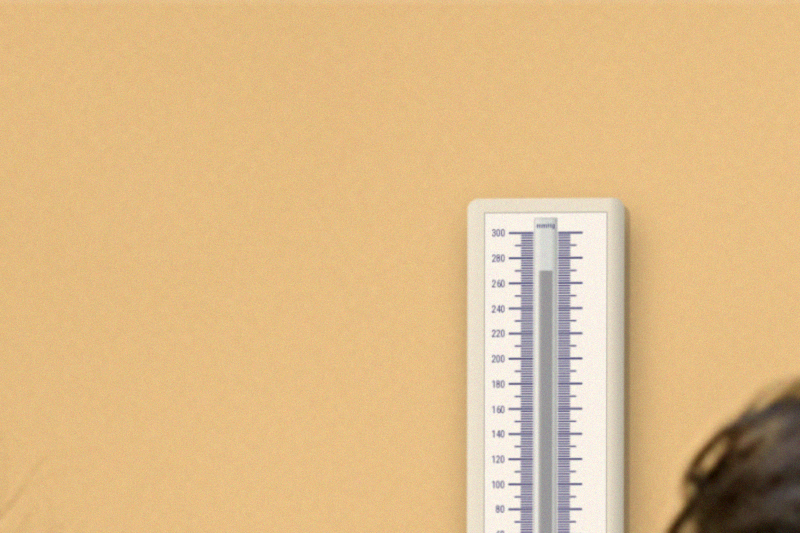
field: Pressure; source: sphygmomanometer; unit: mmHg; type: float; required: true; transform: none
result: 270 mmHg
